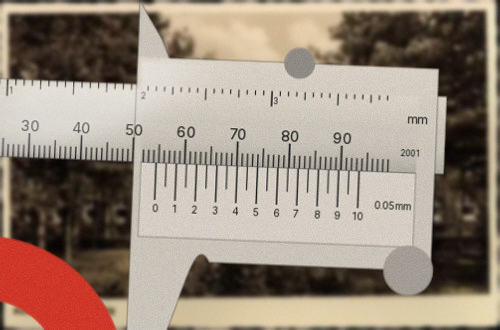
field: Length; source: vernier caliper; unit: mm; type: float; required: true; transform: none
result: 54.5 mm
